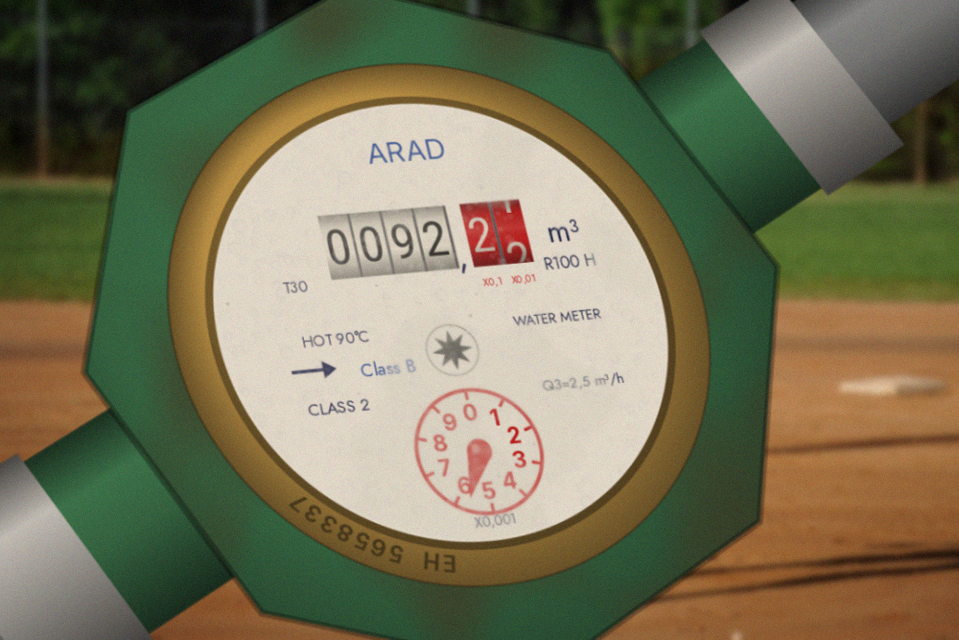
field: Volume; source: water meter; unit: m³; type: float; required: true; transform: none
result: 92.215 m³
